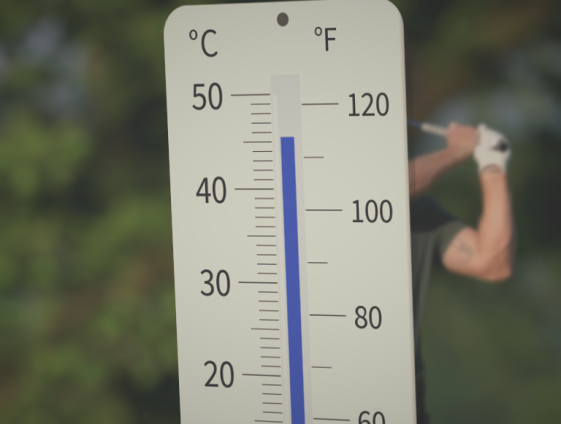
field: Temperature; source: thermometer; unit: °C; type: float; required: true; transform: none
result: 45.5 °C
